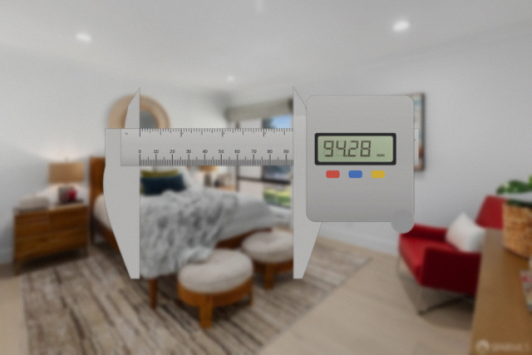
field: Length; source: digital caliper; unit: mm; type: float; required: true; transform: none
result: 94.28 mm
